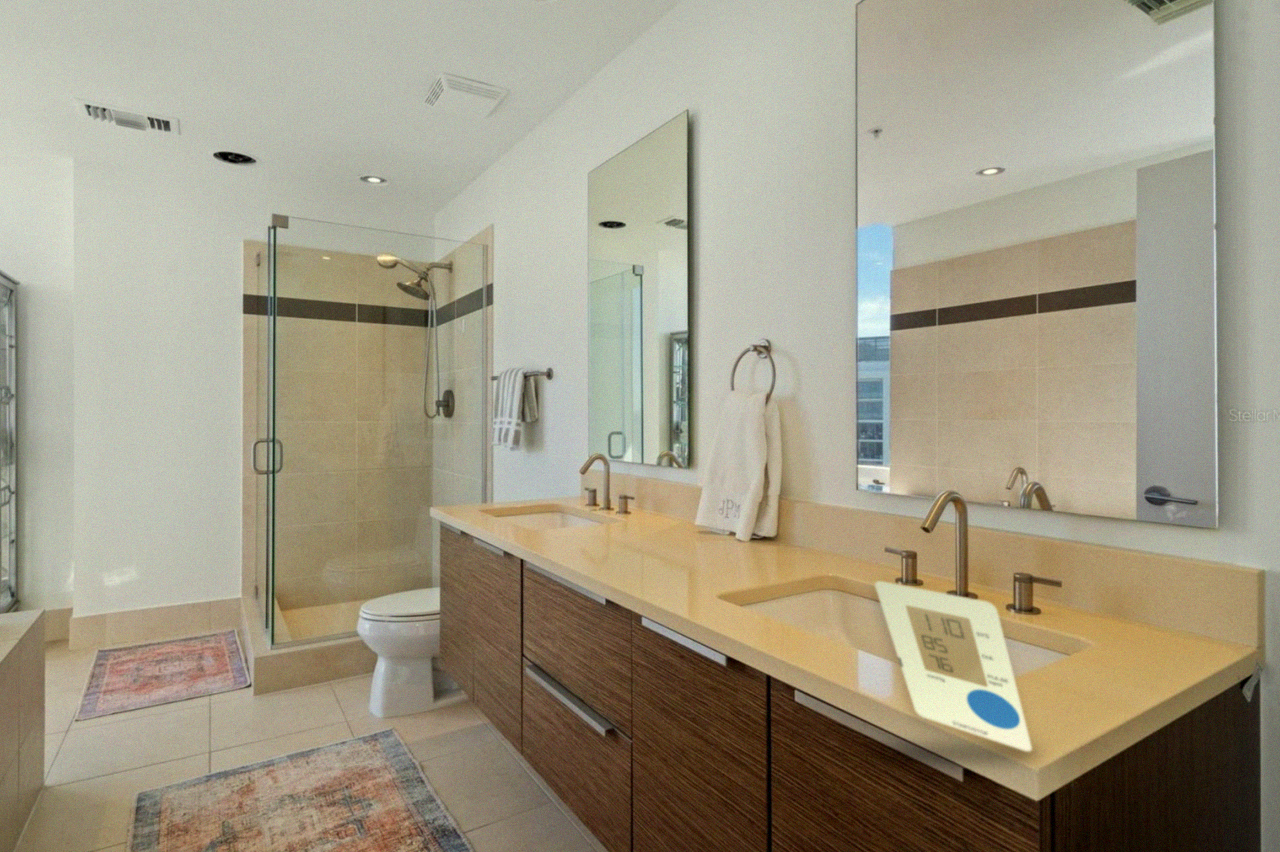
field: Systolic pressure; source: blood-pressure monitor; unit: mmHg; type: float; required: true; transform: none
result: 110 mmHg
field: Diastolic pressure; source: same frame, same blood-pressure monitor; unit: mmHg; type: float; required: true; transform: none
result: 85 mmHg
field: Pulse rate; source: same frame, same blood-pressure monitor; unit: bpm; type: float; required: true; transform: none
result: 76 bpm
